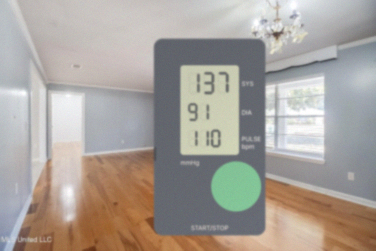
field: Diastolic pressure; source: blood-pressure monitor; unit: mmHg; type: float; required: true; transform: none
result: 91 mmHg
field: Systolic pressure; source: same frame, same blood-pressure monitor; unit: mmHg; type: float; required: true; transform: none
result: 137 mmHg
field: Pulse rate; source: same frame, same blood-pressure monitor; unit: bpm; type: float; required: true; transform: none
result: 110 bpm
